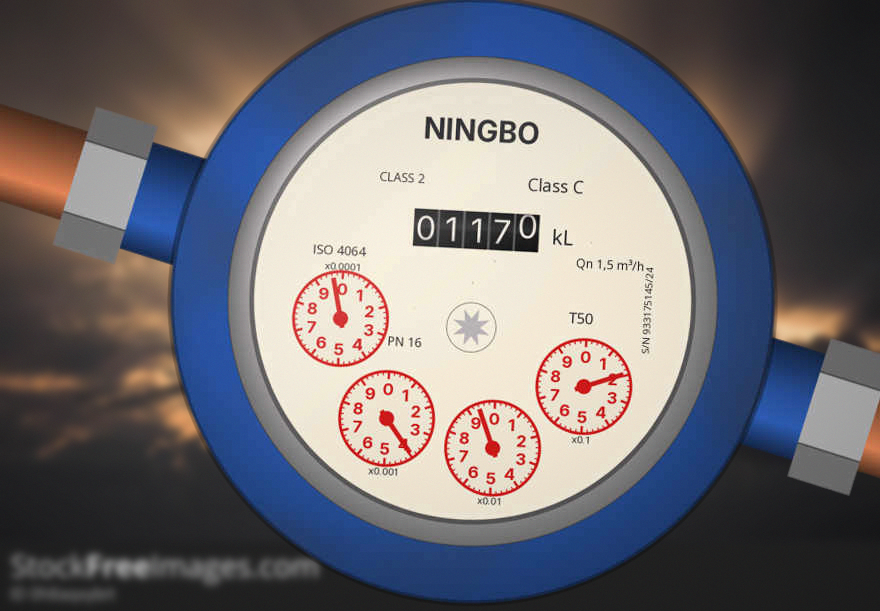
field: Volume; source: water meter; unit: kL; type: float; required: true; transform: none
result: 1170.1939 kL
